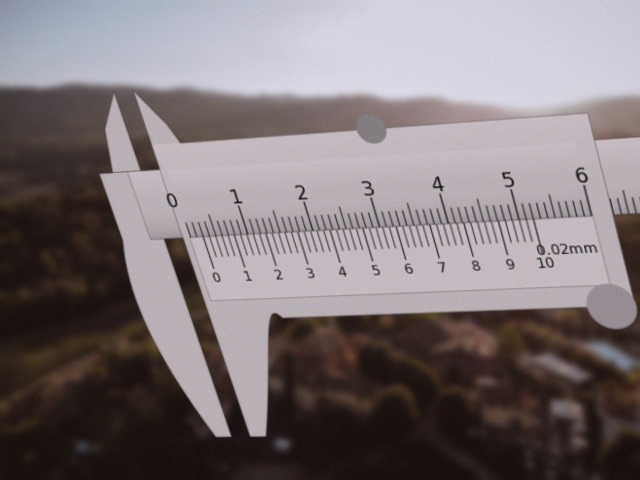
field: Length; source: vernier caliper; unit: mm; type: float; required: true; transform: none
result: 3.0 mm
